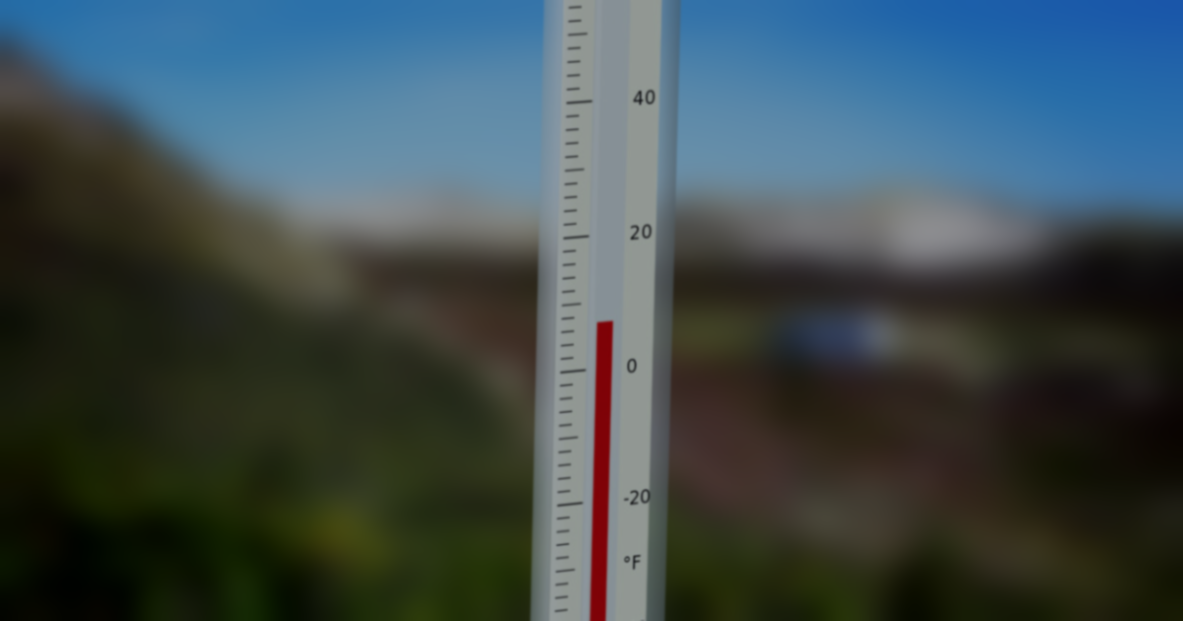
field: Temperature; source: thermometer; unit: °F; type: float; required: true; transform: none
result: 7 °F
